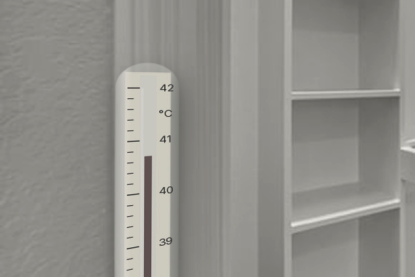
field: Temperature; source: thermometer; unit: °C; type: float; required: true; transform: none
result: 40.7 °C
